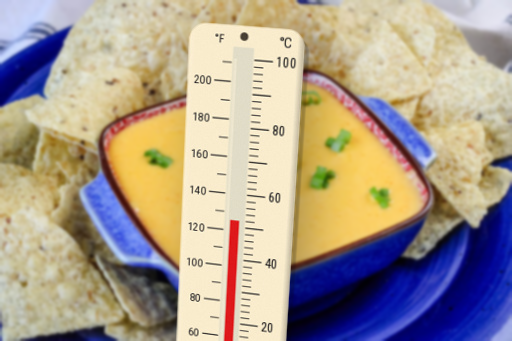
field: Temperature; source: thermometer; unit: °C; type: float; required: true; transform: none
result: 52 °C
